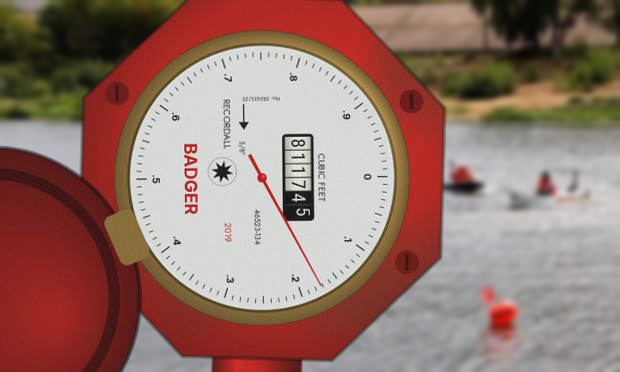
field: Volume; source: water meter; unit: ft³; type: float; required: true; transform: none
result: 811745.17 ft³
